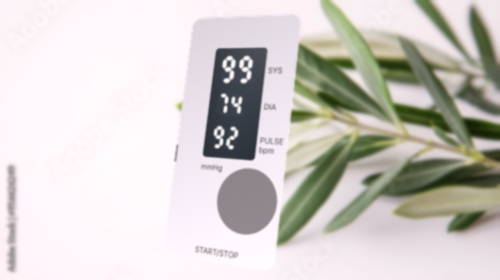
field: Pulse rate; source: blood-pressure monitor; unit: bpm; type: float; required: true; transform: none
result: 92 bpm
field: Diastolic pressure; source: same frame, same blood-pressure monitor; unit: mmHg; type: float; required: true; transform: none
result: 74 mmHg
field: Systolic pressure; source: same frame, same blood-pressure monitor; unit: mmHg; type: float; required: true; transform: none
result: 99 mmHg
